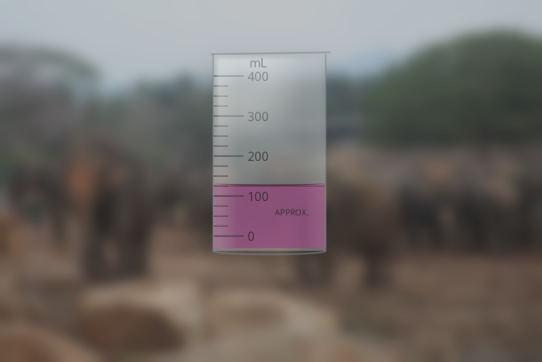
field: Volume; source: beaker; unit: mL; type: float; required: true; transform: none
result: 125 mL
